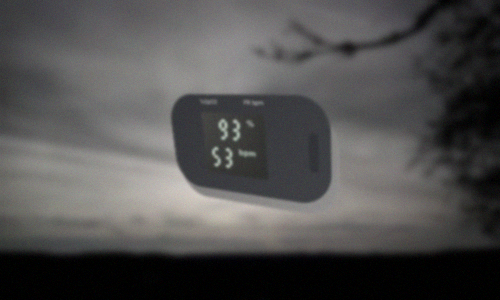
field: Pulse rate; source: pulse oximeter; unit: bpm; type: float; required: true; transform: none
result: 53 bpm
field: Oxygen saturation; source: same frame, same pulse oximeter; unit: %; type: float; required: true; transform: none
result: 93 %
